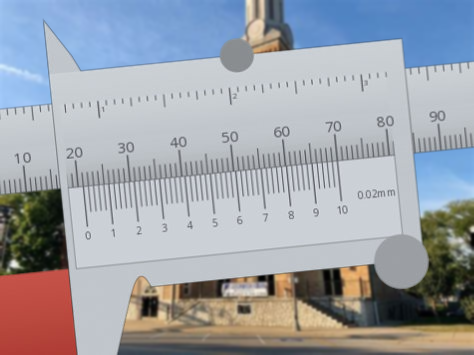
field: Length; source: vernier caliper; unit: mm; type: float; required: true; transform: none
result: 21.0 mm
